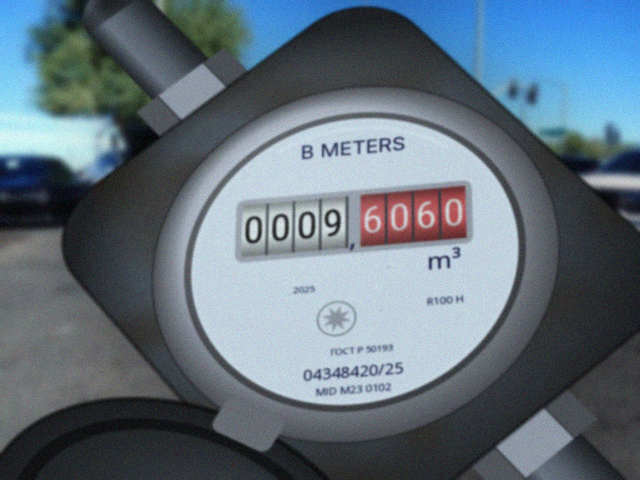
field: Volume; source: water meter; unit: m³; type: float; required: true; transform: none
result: 9.6060 m³
